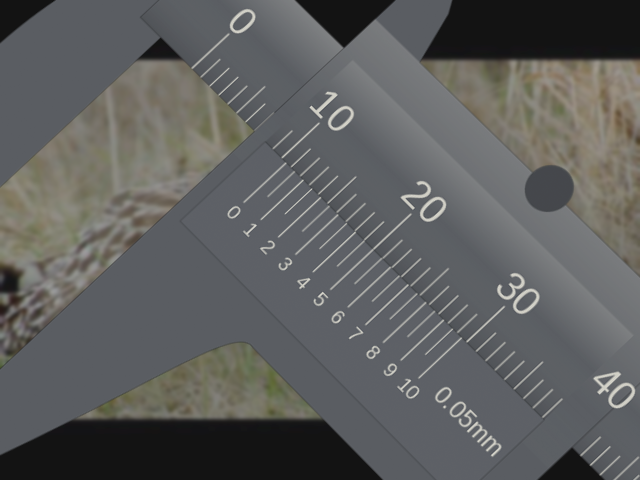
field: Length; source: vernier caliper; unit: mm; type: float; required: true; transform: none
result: 10.5 mm
